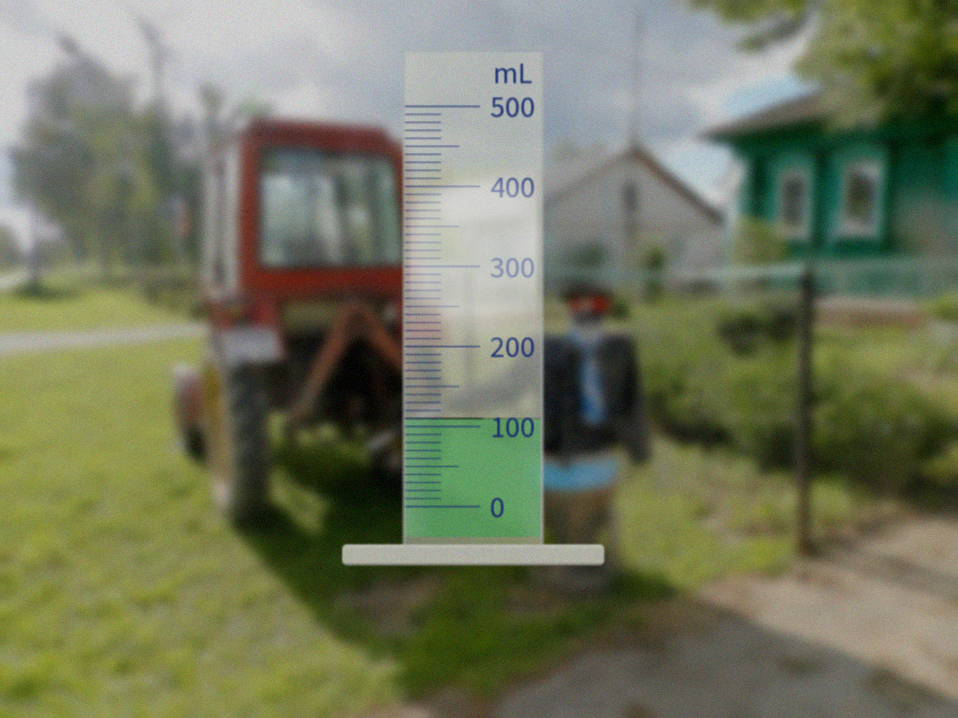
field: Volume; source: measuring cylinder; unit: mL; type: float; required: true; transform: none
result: 110 mL
